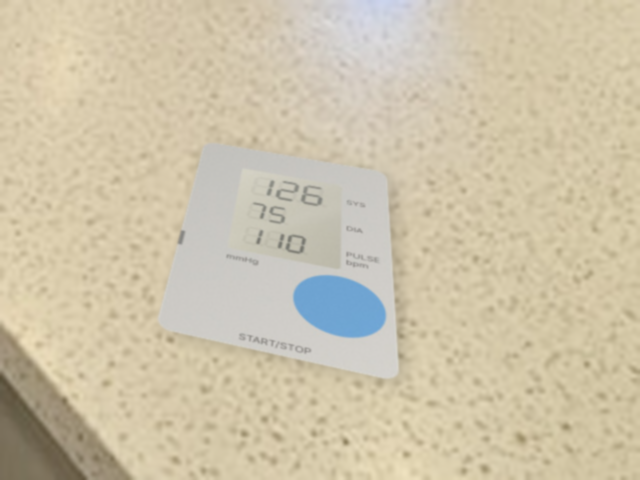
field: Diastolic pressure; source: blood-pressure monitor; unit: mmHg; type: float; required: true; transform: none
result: 75 mmHg
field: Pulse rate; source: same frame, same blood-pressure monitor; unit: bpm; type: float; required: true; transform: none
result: 110 bpm
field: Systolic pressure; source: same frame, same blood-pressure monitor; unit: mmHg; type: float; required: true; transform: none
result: 126 mmHg
